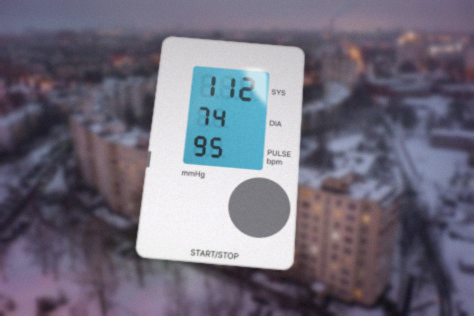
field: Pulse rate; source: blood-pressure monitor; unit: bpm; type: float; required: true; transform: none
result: 95 bpm
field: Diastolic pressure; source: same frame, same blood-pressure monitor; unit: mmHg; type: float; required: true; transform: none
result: 74 mmHg
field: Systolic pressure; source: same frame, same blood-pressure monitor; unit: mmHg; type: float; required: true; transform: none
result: 112 mmHg
